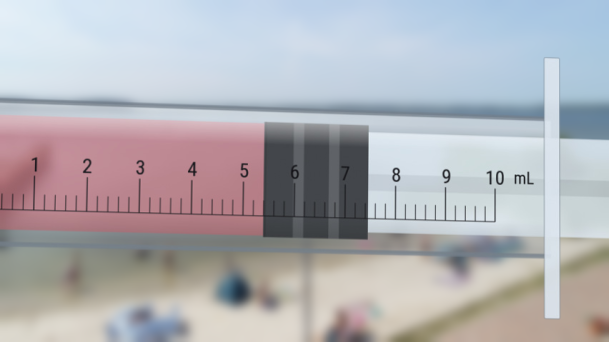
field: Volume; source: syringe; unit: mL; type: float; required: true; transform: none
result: 5.4 mL
